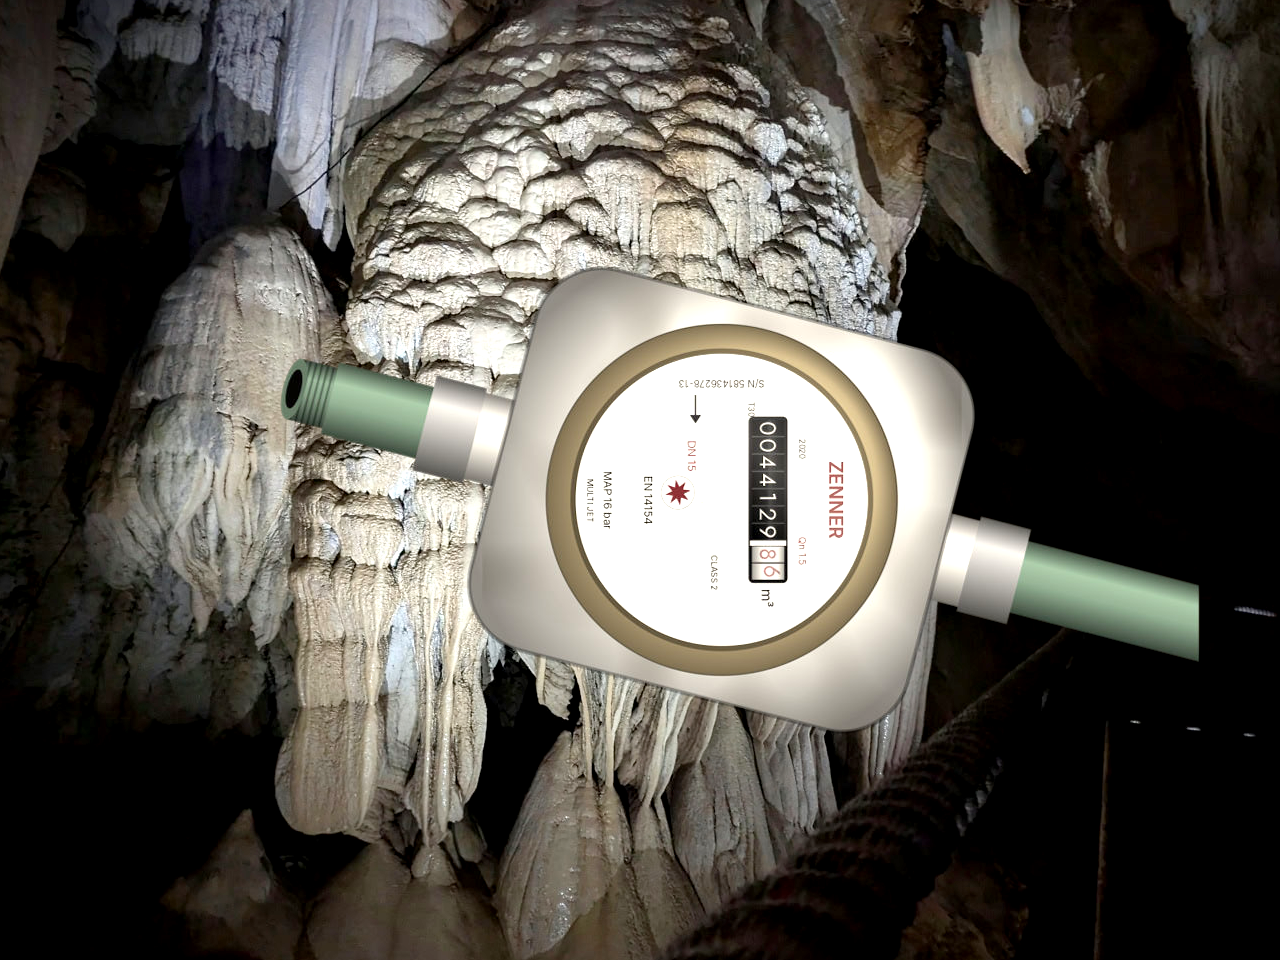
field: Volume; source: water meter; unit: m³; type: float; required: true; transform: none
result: 44129.86 m³
